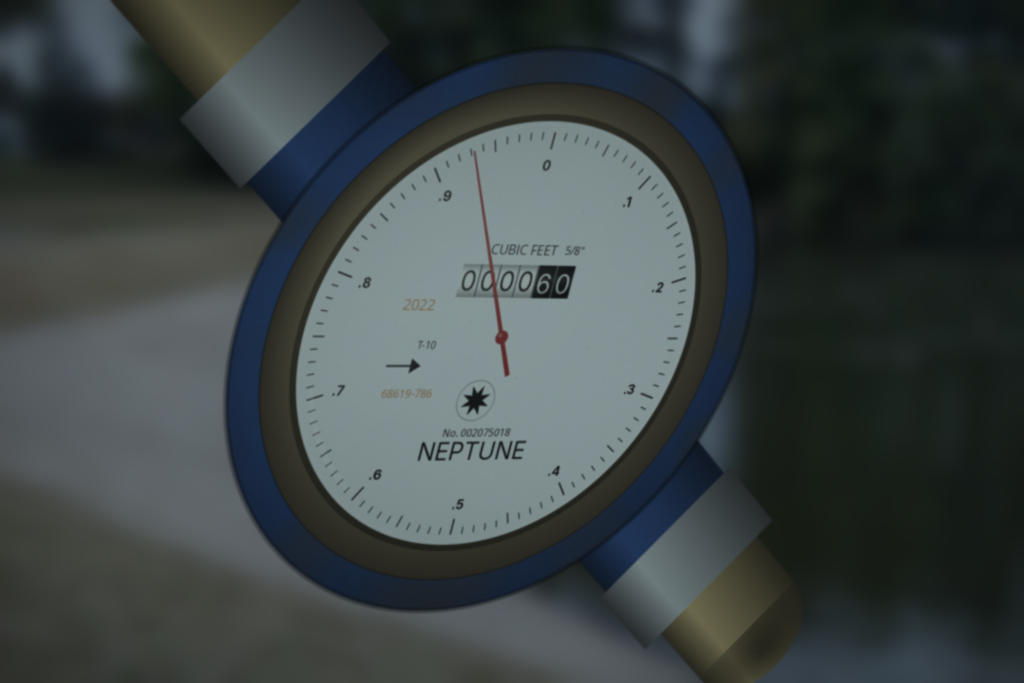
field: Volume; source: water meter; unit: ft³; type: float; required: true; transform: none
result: 59.93 ft³
